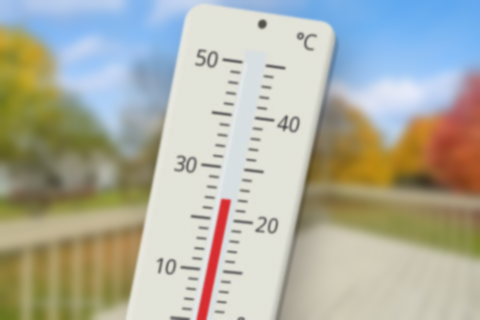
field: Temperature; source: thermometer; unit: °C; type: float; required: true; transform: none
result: 24 °C
